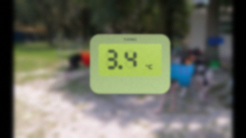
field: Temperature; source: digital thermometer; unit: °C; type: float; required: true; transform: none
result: 3.4 °C
